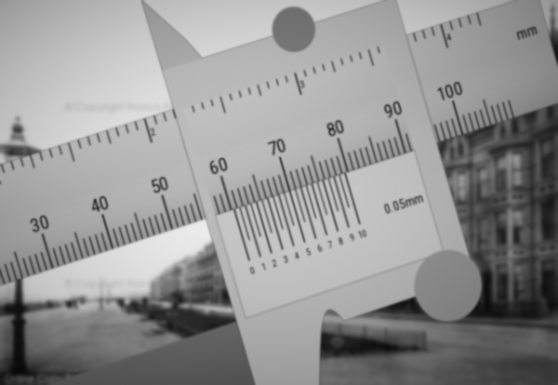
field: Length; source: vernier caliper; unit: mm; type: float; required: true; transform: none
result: 60.5 mm
